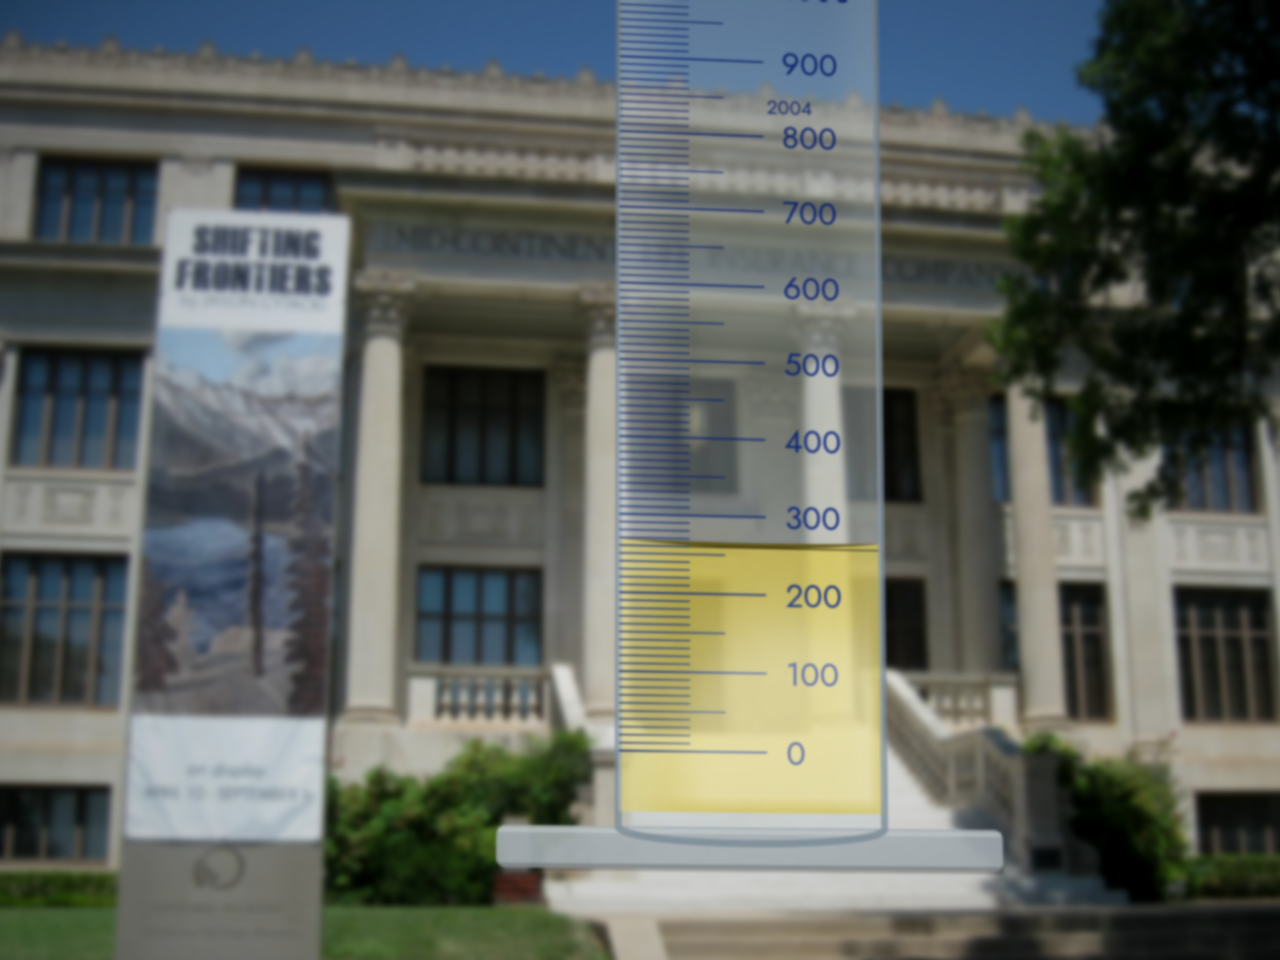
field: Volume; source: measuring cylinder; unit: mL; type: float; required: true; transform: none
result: 260 mL
